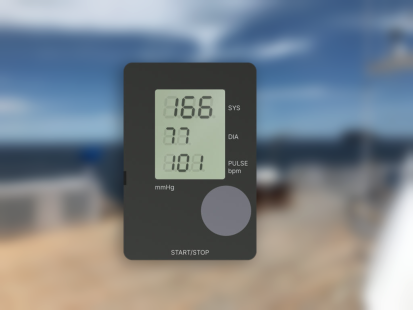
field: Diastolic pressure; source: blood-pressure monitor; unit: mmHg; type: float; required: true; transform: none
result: 77 mmHg
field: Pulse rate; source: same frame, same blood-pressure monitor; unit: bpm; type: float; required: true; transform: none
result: 101 bpm
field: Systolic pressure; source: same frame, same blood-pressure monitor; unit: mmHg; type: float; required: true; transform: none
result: 166 mmHg
